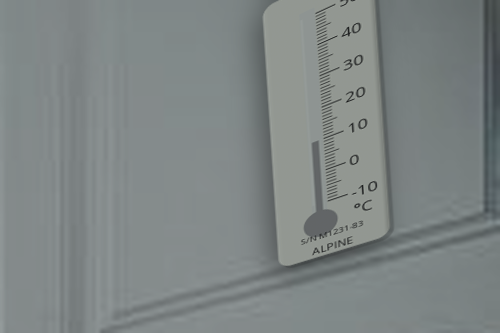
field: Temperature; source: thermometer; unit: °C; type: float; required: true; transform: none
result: 10 °C
